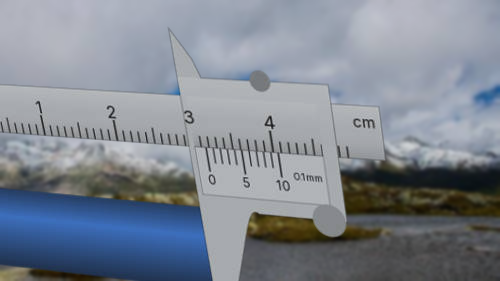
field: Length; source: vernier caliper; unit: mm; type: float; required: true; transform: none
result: 31.6 mm
